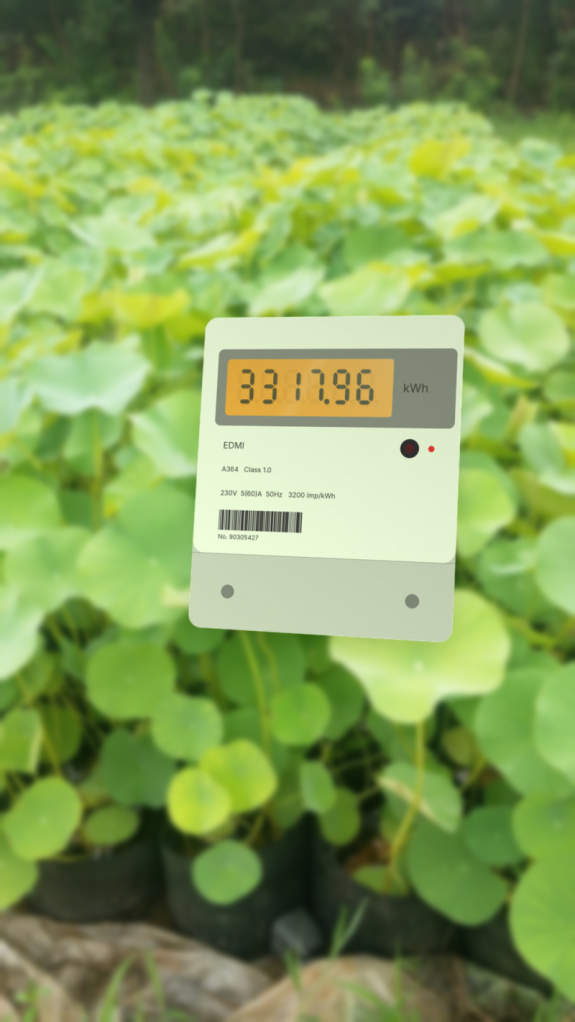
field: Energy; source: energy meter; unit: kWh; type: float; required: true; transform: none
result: 3317.96 kWh
